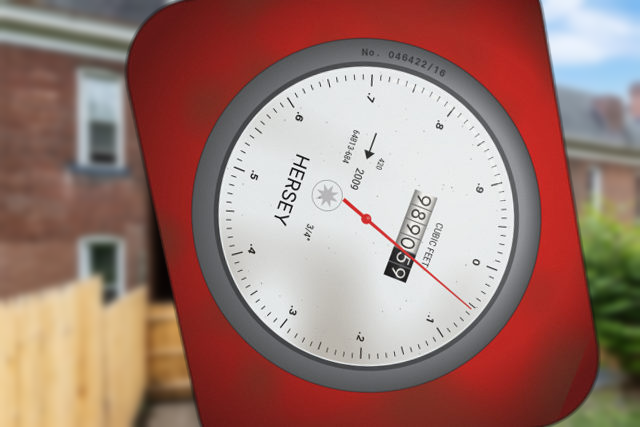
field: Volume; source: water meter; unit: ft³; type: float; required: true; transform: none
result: 989059.05 ft³
